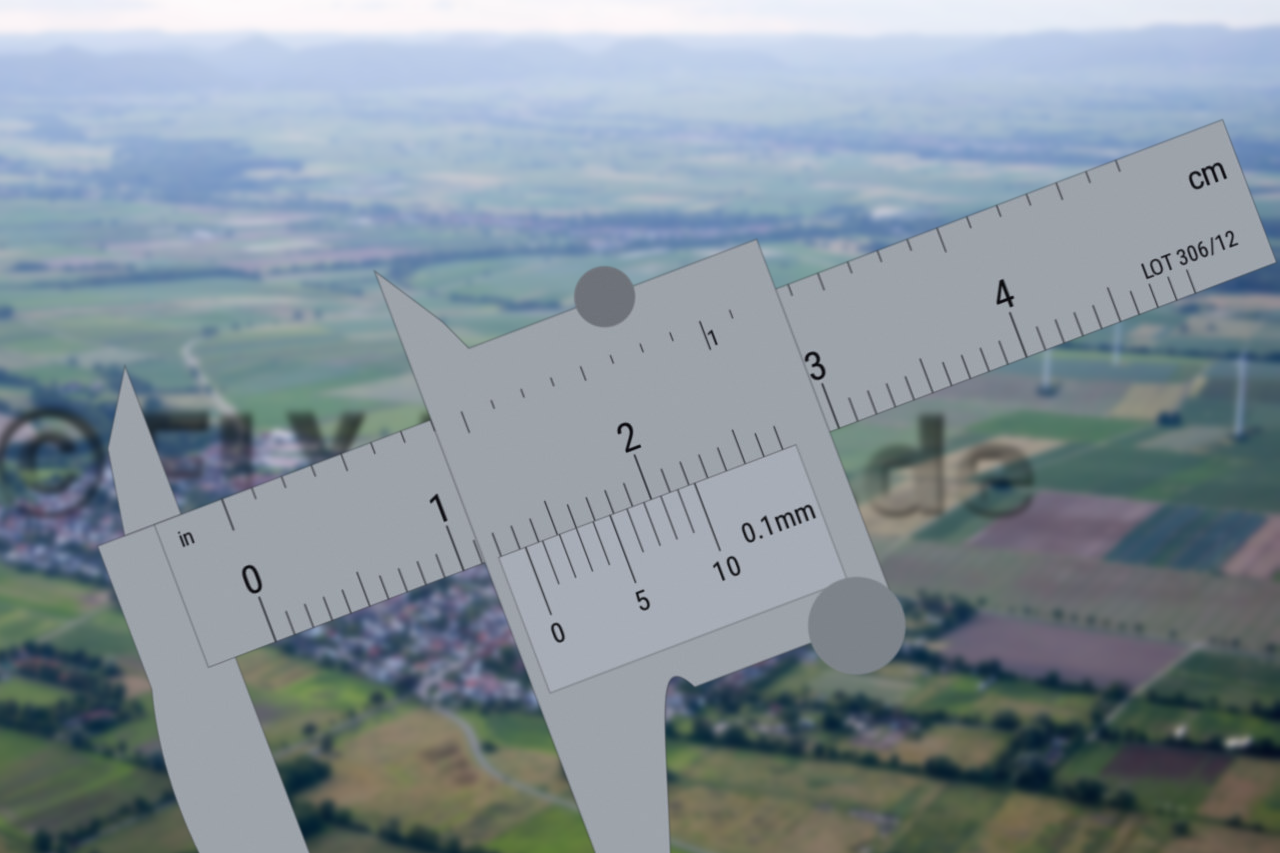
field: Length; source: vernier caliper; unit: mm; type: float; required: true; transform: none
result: 13.3 mm
